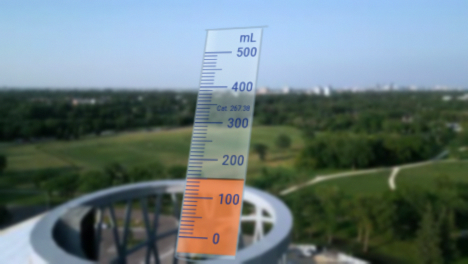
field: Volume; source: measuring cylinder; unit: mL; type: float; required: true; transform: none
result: 150 mL
